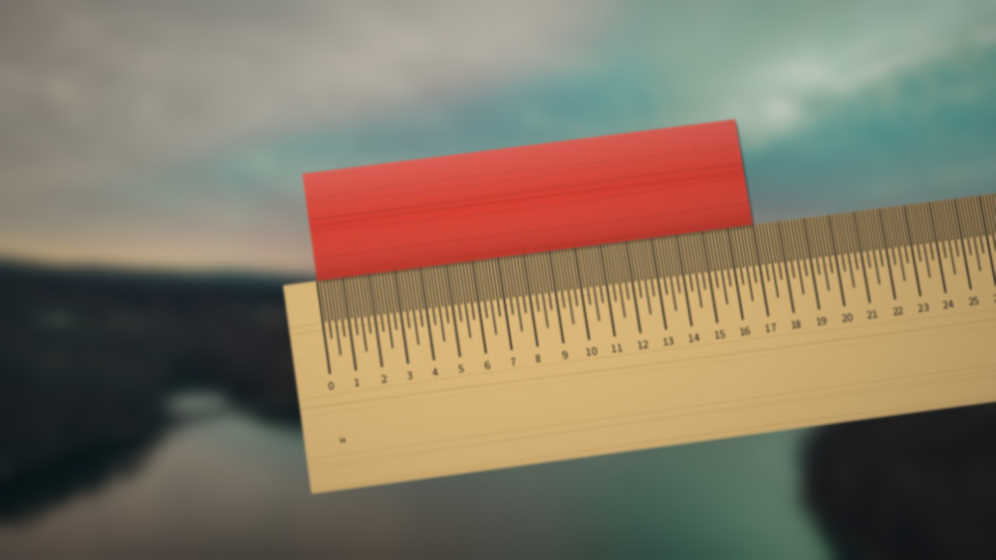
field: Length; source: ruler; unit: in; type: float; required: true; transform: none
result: 17 in
